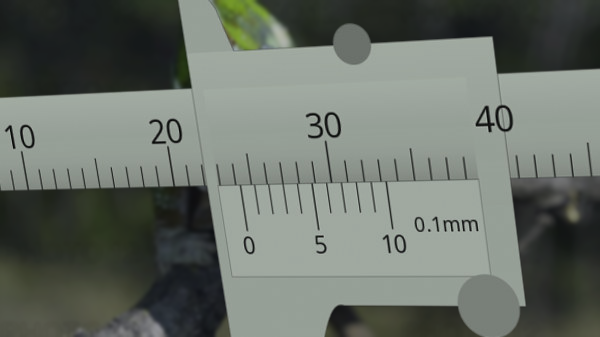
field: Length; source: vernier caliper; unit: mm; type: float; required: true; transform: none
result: 24.3 mm
